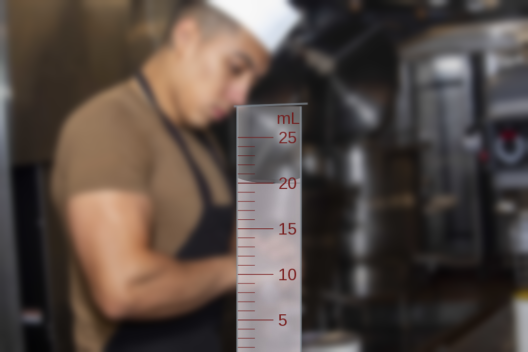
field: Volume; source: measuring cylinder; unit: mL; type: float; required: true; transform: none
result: 20 mL
